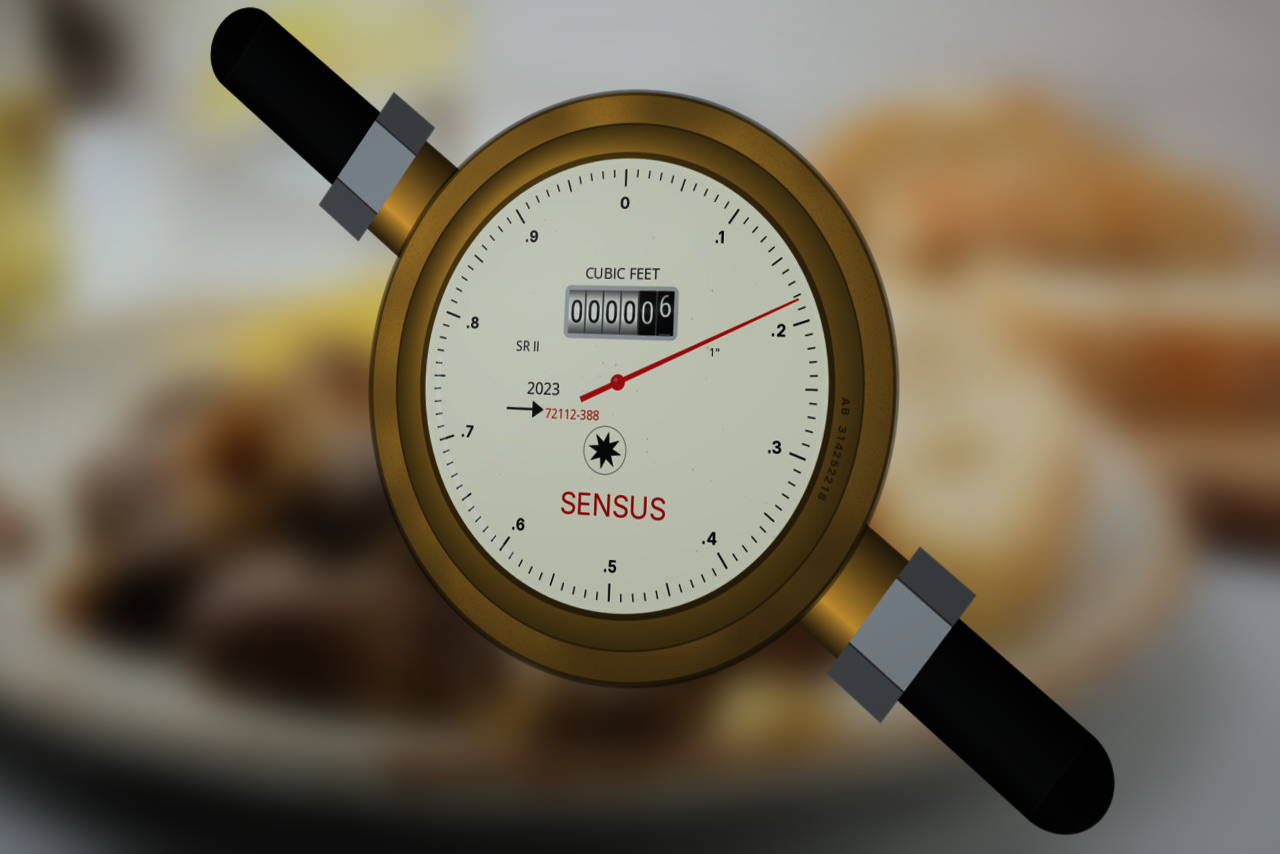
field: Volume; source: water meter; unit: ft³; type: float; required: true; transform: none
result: 6.18 ft³
